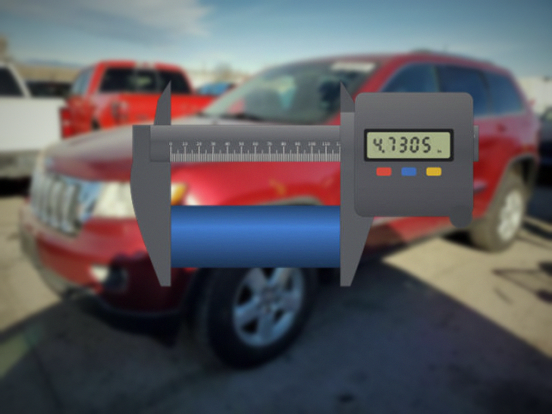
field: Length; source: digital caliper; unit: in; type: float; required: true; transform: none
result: 4.7305 in
